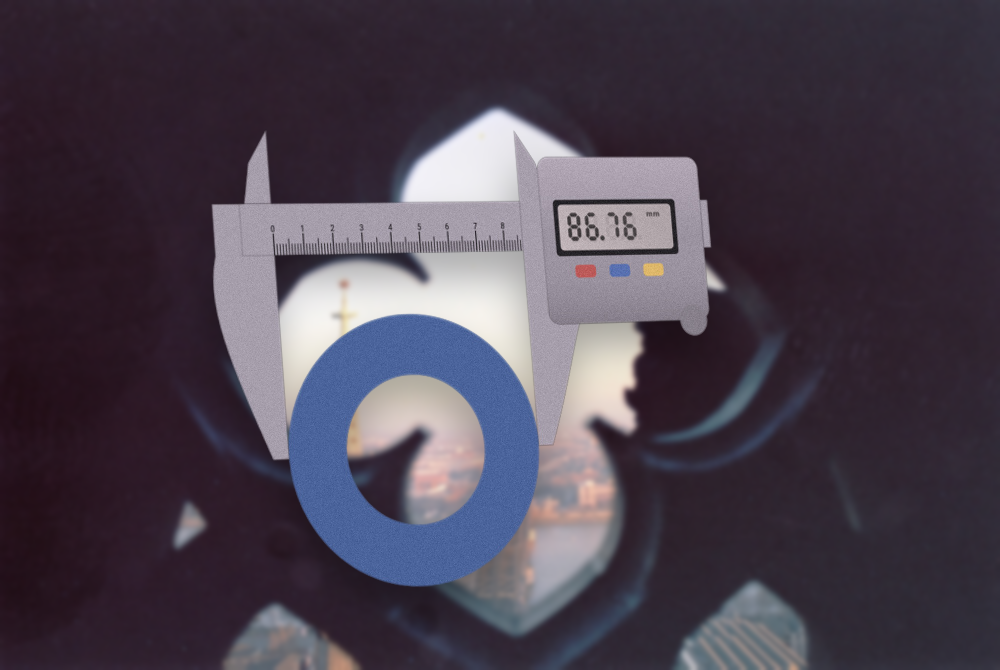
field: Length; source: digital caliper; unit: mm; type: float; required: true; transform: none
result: 86.76 mm
